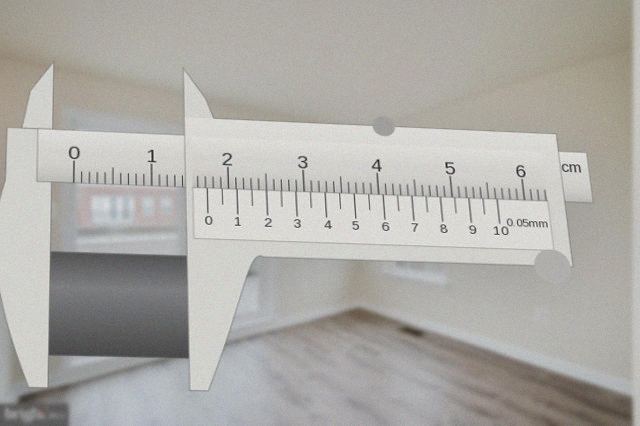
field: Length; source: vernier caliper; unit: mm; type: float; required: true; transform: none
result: 17.2 mm
